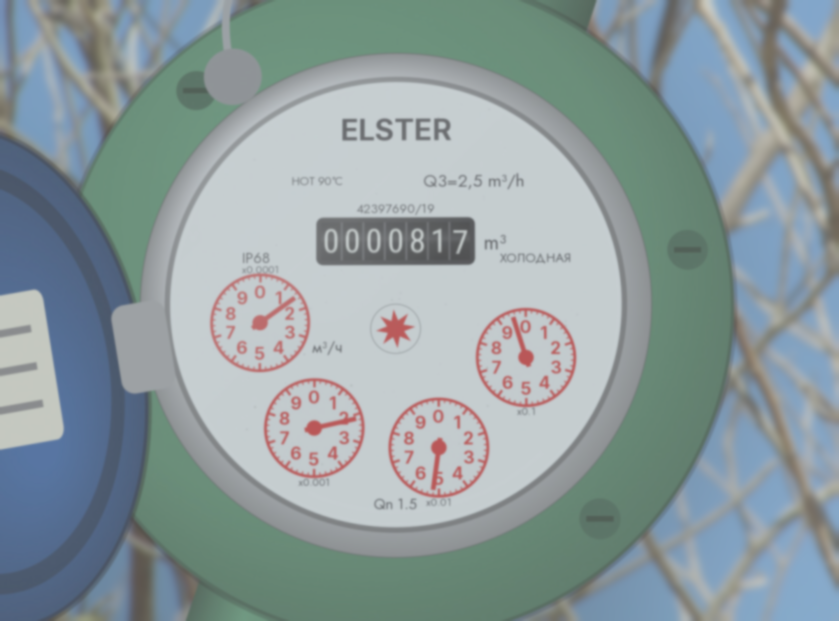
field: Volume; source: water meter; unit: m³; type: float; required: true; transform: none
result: 816.9521 m³
